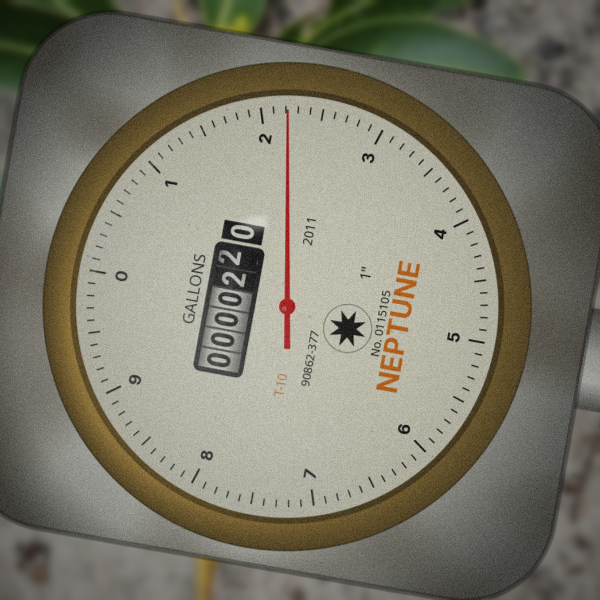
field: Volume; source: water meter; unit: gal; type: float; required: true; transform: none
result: 222.2 gal
